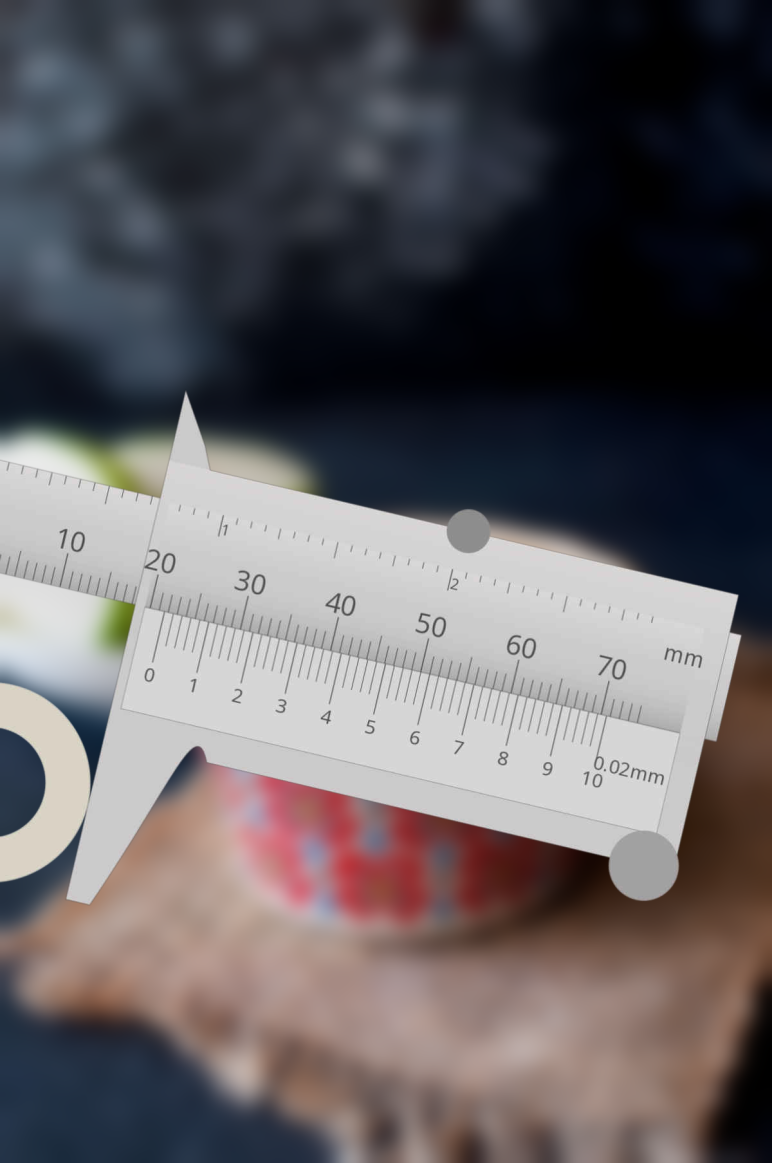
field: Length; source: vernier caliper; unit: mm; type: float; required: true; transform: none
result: 21.6 mm
